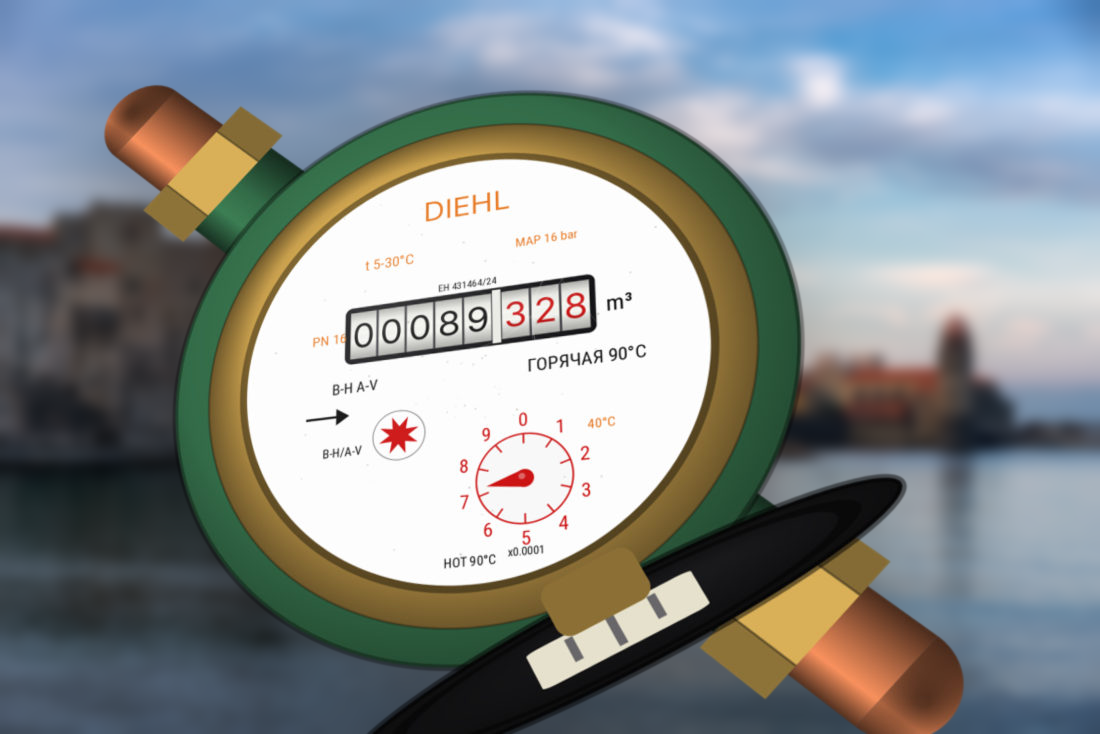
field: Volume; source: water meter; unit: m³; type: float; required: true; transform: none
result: 89.3287 m³
